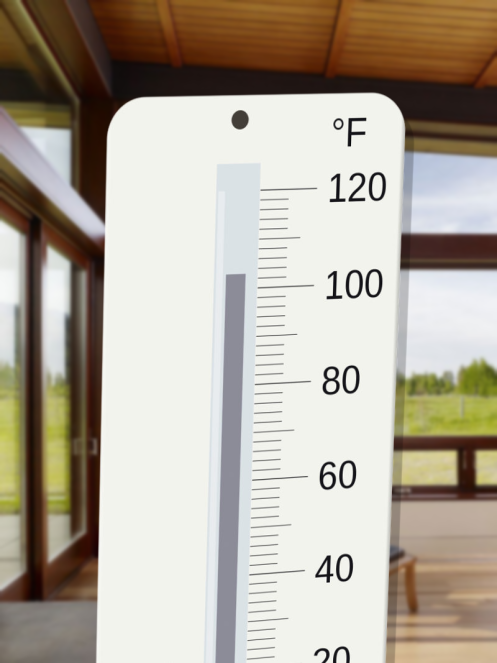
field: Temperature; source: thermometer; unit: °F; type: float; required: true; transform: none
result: 103 °F
